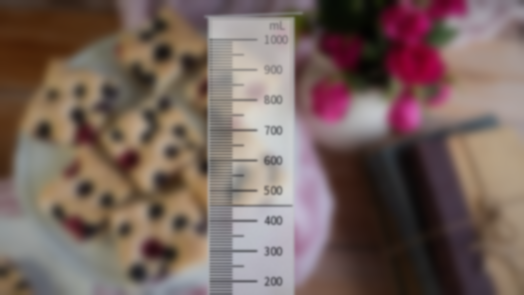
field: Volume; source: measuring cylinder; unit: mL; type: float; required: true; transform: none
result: 450 mL
